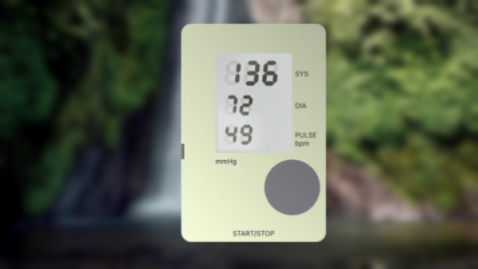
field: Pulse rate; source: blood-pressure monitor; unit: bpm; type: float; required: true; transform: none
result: 49 bpm
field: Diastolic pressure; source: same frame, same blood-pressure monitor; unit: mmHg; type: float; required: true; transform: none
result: 72 mmHg
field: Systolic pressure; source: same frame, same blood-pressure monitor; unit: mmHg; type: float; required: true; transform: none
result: 136 mmHg
